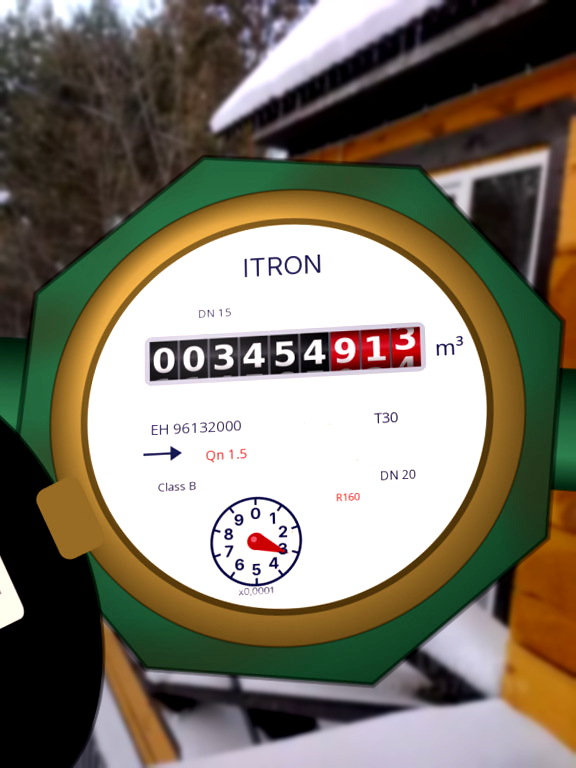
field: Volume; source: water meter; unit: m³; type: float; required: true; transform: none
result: 3454.9133 m³
